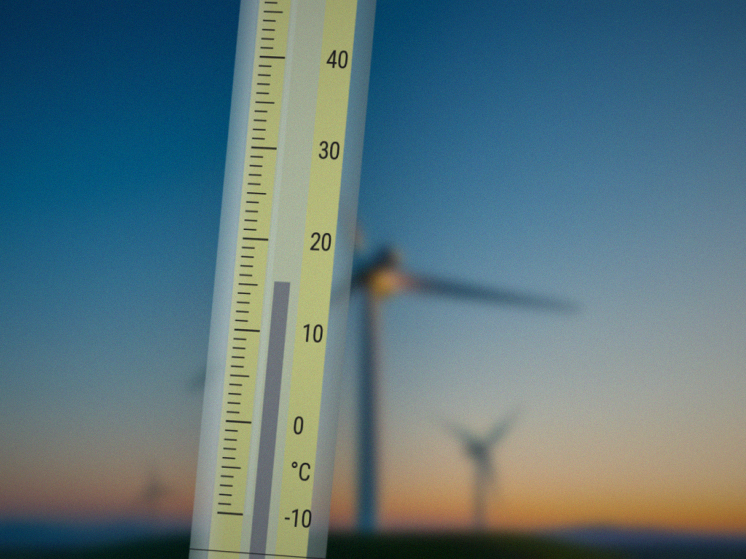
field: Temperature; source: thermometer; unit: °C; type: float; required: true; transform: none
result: 15.5 °C
